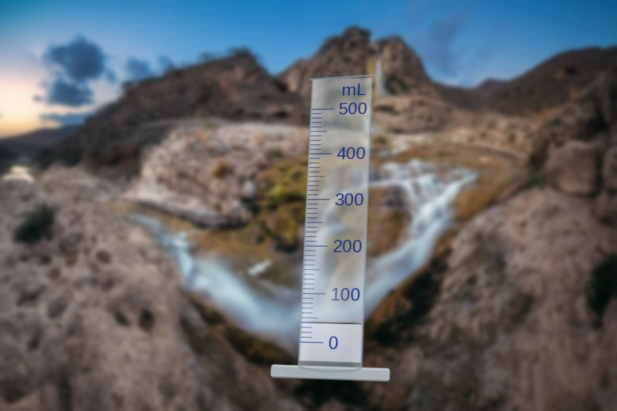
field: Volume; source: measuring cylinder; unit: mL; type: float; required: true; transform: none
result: 40 mL
